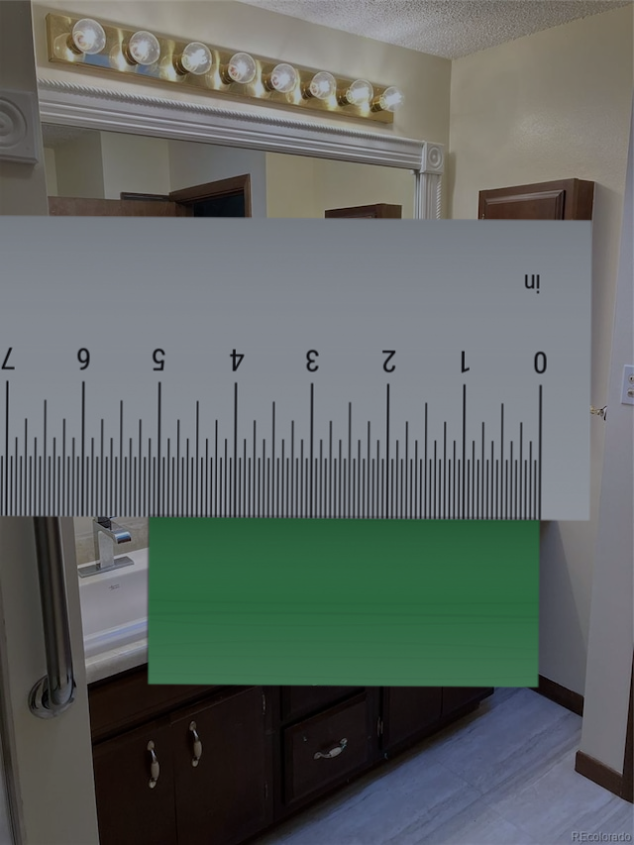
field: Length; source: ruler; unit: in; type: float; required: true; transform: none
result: 5.125 in
